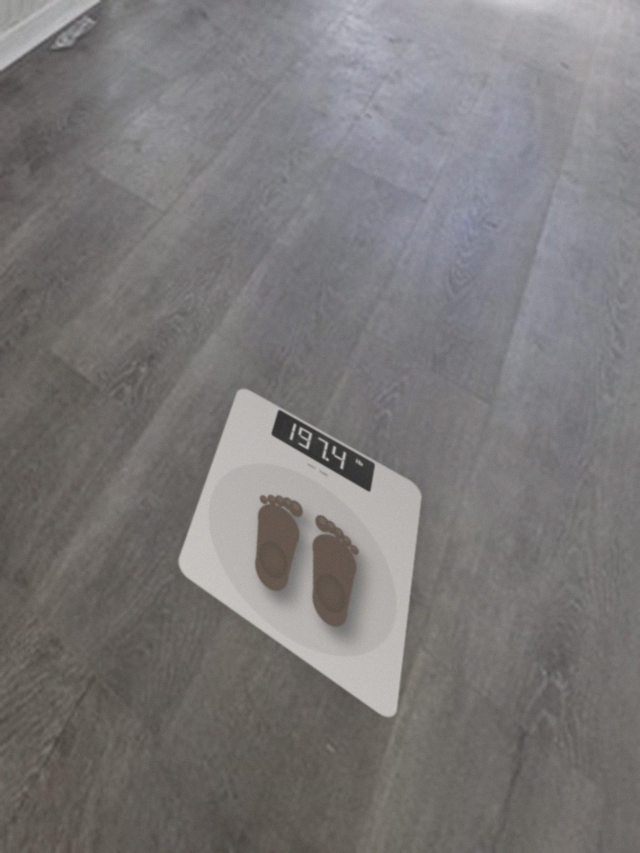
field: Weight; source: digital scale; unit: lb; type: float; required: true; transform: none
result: 197.4 lb
